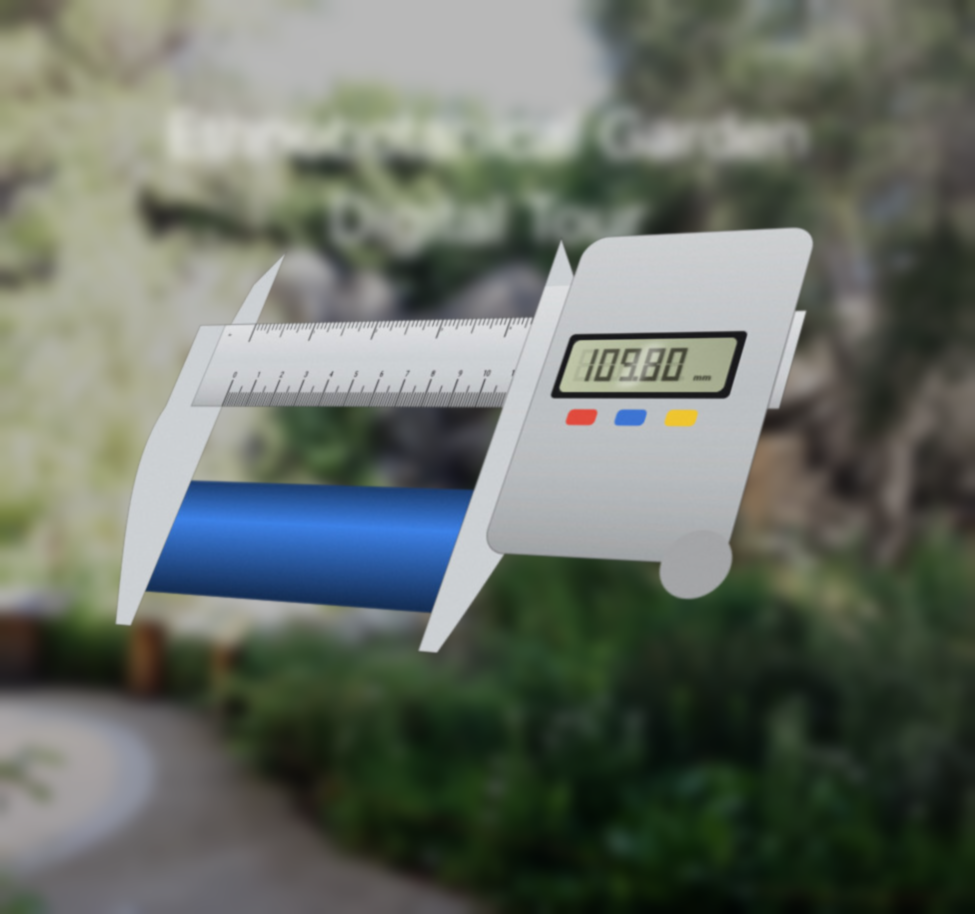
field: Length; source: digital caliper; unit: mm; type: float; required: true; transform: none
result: 109.80 mm
